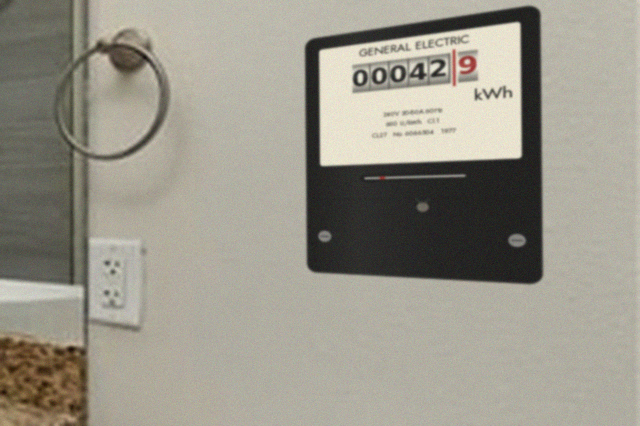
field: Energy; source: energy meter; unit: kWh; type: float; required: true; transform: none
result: 42.9 kWh
